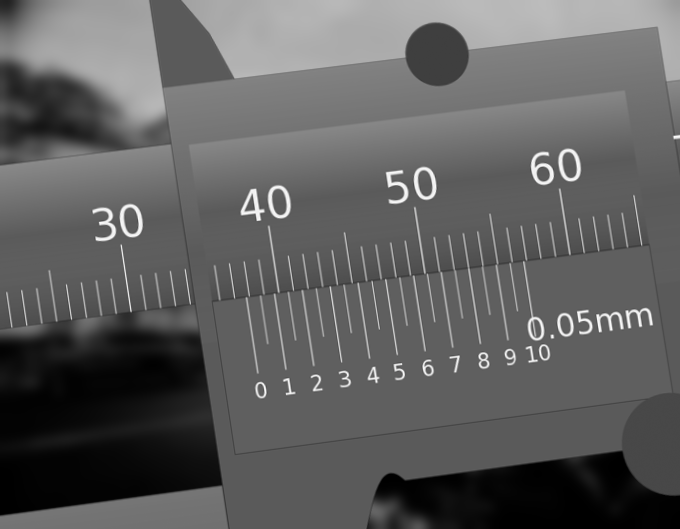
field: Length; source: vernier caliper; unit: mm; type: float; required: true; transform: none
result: 37.8 mm
